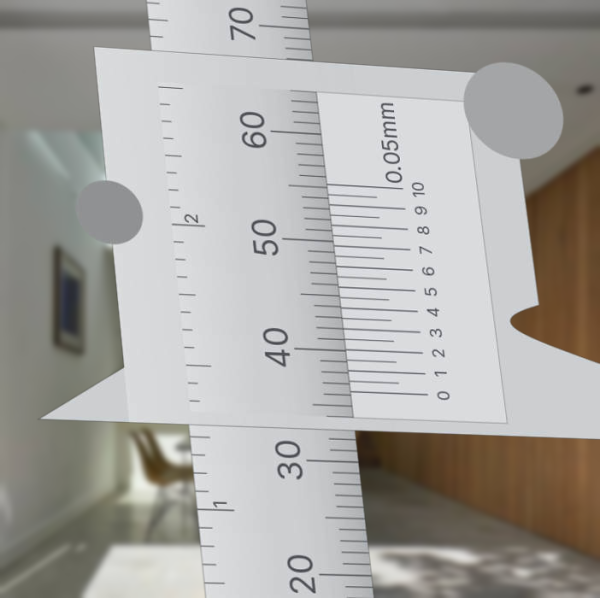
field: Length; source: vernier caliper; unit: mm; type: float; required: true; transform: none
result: 36.3 mm
